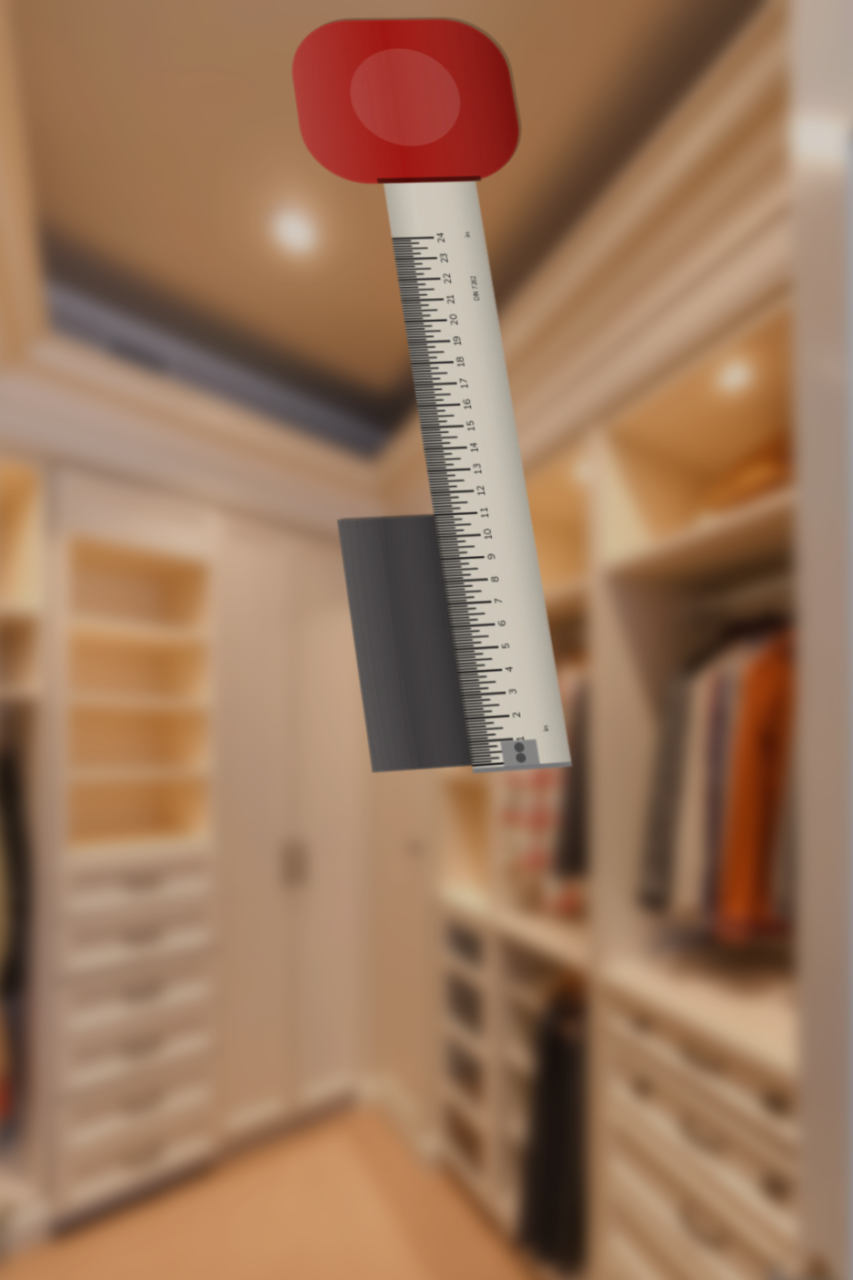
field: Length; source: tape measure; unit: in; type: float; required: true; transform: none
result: 11 in
